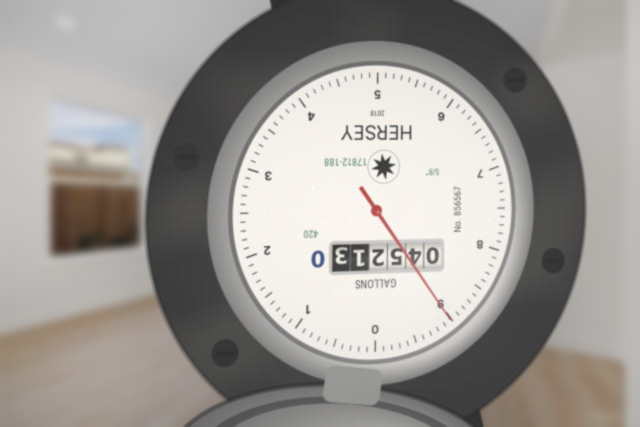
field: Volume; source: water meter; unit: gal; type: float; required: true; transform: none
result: 452129.0 gal
